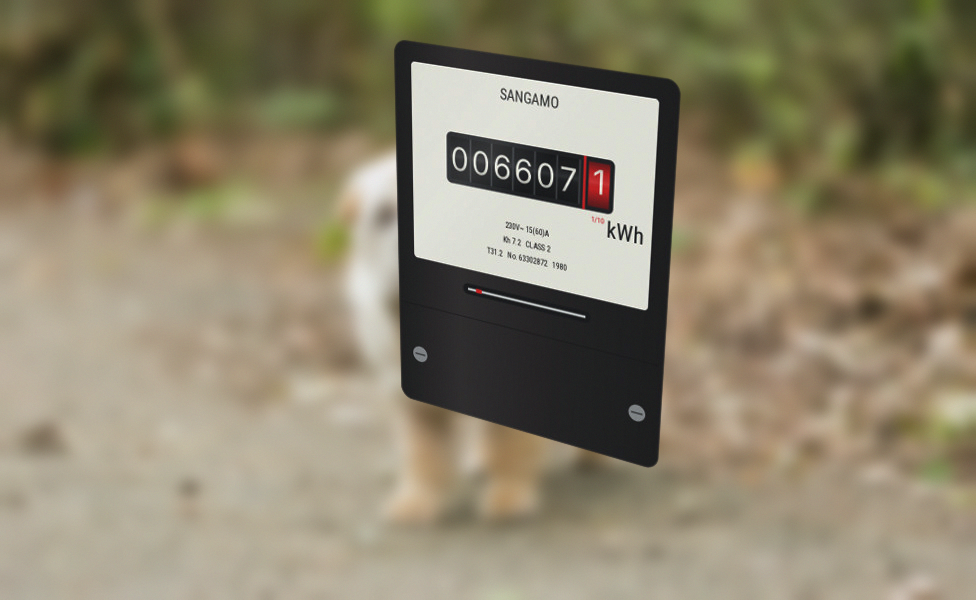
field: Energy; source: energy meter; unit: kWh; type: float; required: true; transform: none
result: 6607.1 kWh
